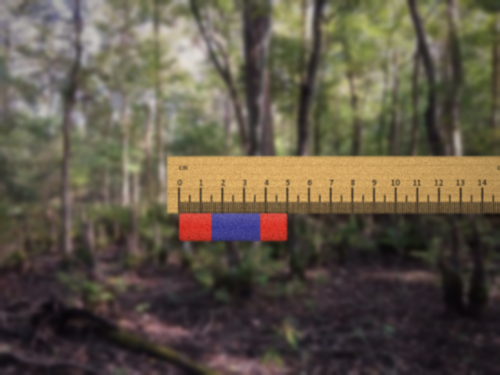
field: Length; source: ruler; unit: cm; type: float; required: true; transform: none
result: 5 cm
